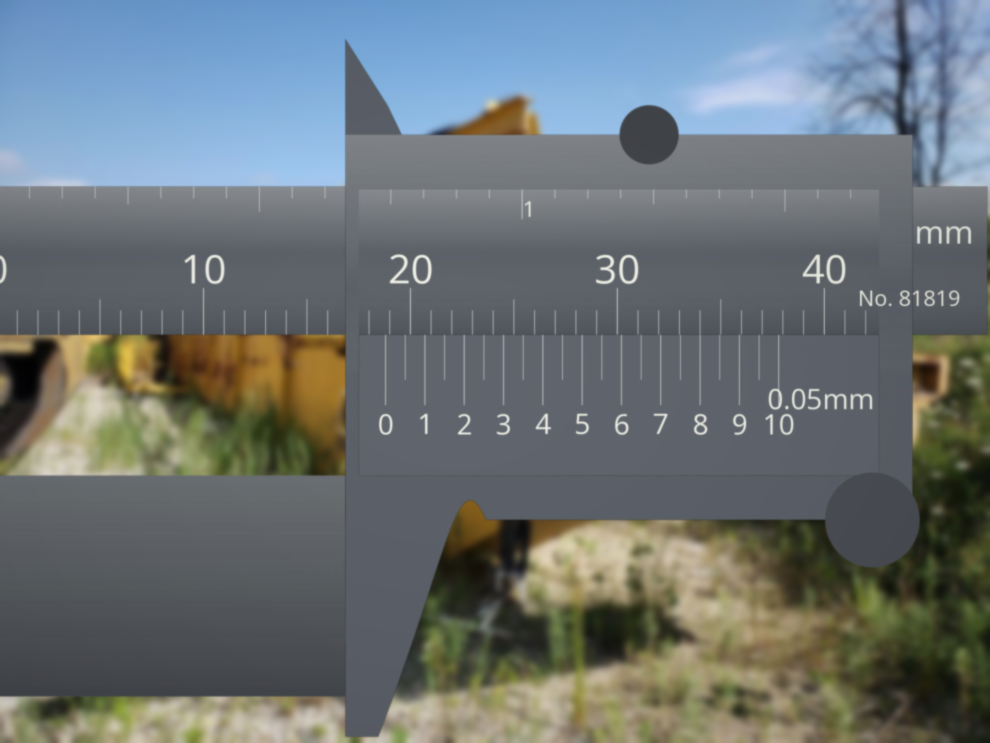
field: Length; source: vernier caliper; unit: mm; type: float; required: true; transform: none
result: 18.8 mm
